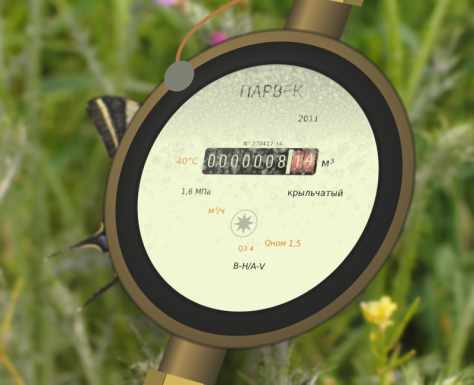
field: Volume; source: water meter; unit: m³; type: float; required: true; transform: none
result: 8.14 m³
